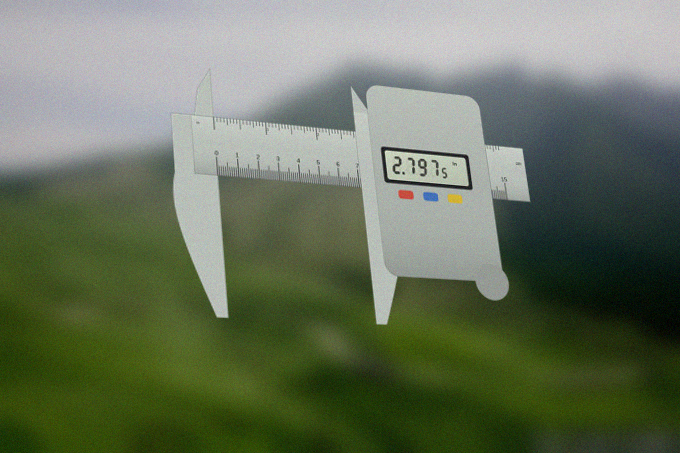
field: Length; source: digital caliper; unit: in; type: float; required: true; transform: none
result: 2.7975 in
